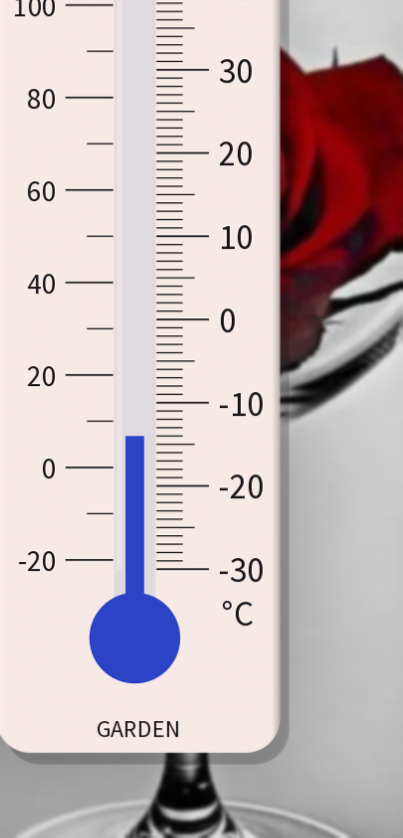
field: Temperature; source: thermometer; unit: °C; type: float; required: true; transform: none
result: -14 °C
